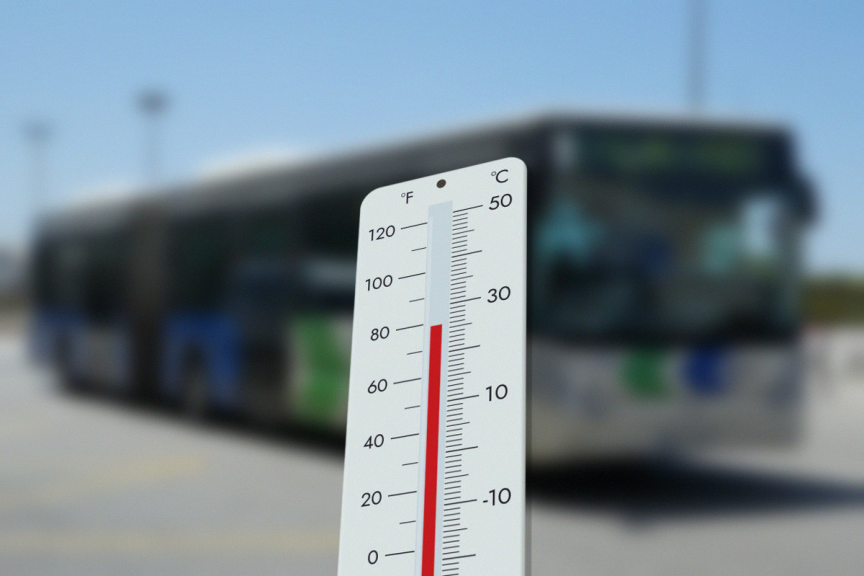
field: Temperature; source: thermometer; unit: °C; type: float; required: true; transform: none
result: 26 °C
